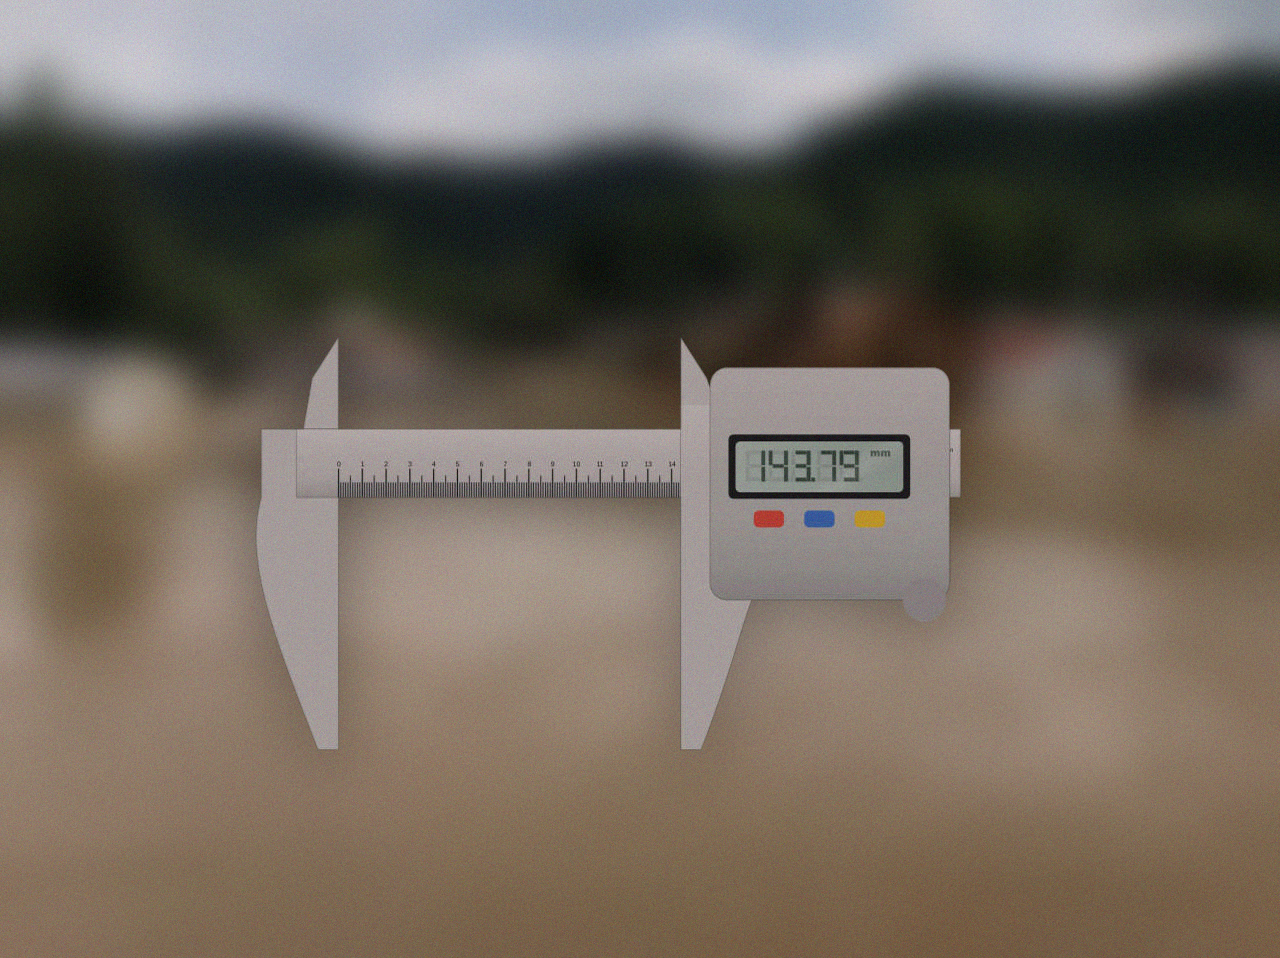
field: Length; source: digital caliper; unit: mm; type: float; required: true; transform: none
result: 143.79 mm
